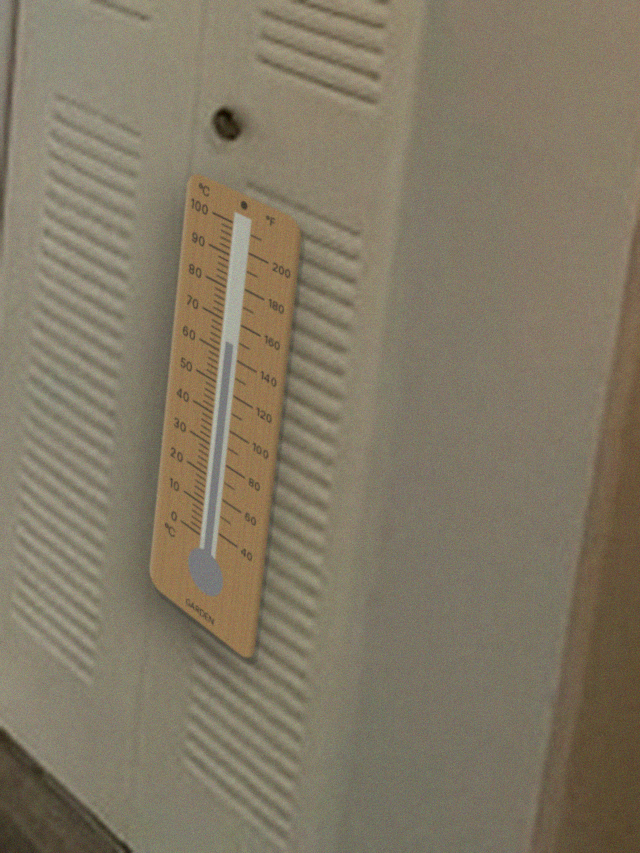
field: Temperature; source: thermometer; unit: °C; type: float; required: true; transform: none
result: 64 °C
